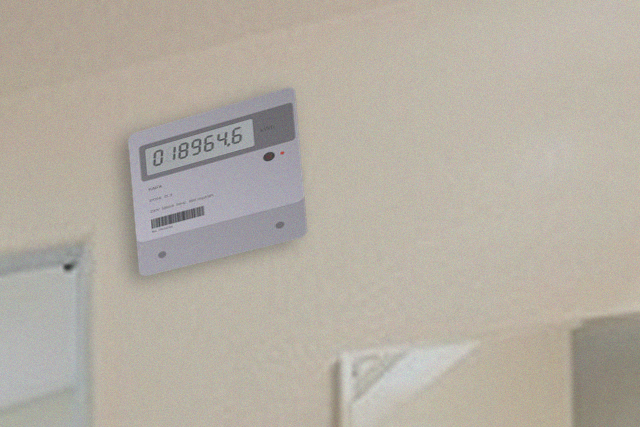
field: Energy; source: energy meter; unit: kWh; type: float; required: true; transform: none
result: 18964.6 kWh
